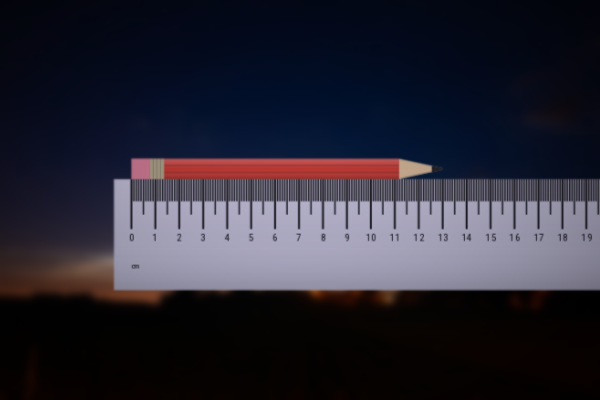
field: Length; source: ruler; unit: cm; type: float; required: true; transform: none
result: 13 cm
